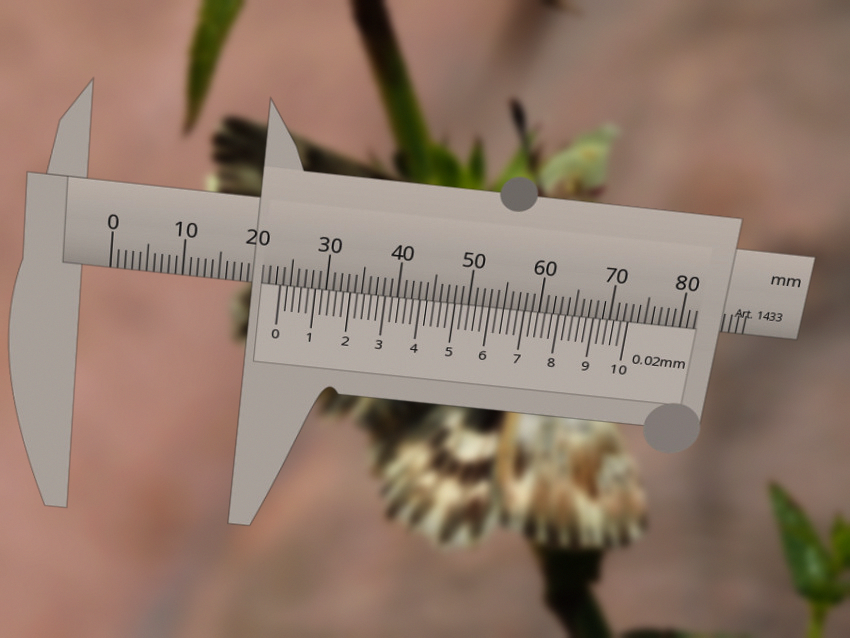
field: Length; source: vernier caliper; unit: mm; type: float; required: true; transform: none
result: 23.6 mm
